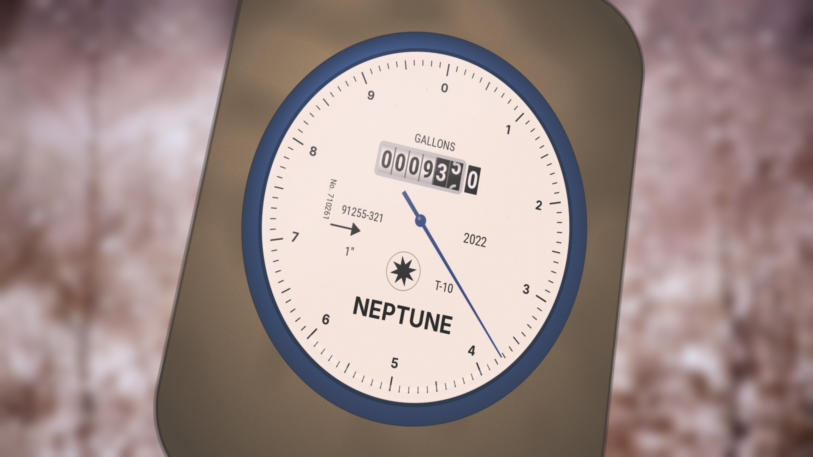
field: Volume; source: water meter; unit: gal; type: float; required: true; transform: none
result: 9353.7 gal
